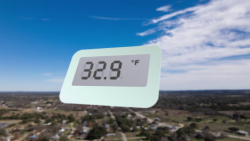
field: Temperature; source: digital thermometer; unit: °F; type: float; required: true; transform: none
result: 32.9 °F
